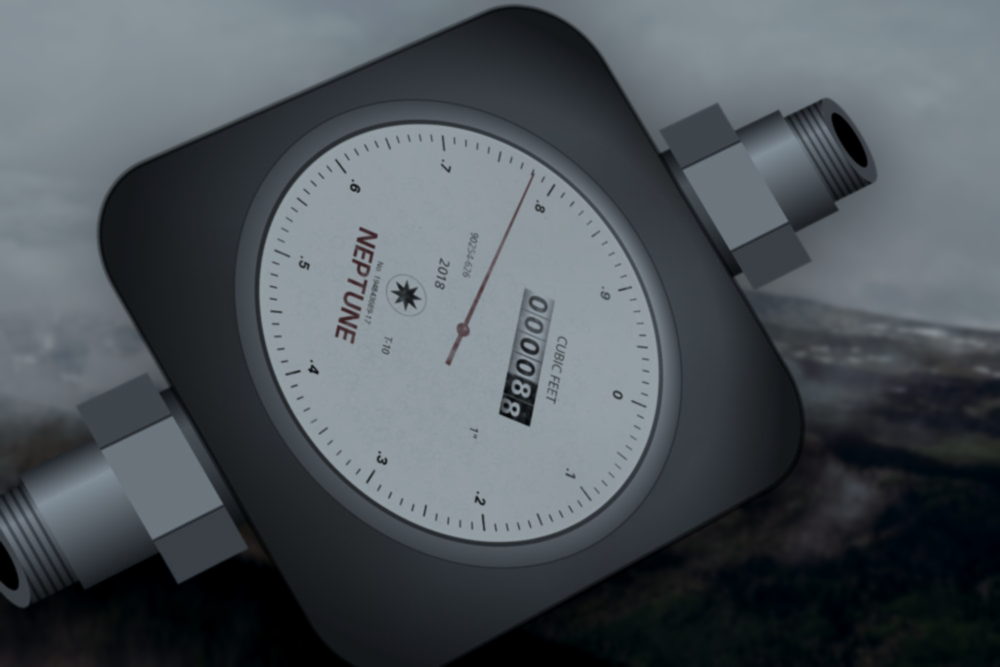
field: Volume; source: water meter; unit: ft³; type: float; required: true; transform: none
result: 87.78 ft³
